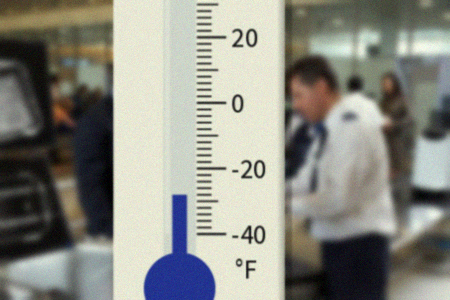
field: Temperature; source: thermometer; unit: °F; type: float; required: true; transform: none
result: -28 °F
